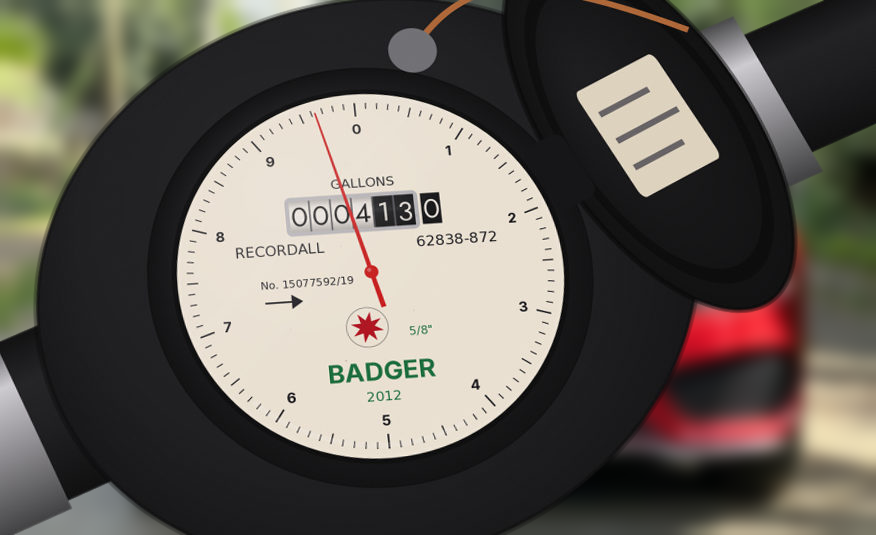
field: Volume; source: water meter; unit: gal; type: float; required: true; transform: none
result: 4129.6 gal
